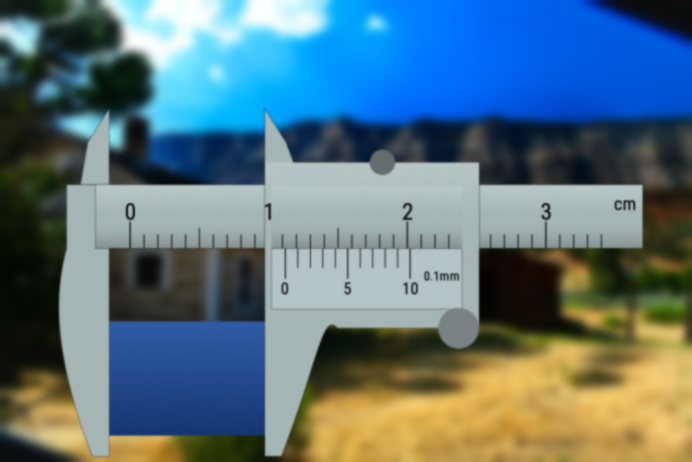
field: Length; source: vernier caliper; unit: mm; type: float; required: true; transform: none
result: 11.2 mm
